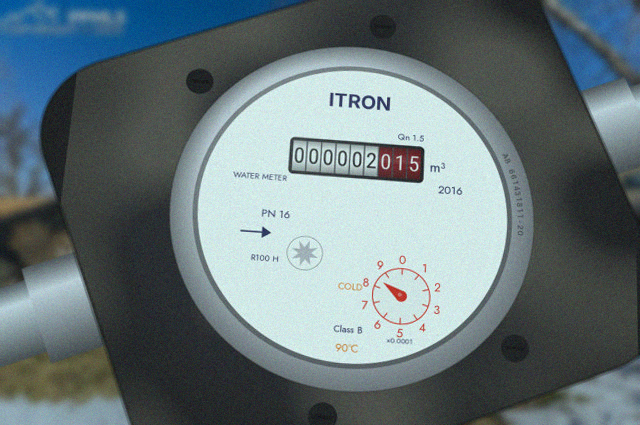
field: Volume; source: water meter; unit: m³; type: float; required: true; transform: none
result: 2.0158 m³
